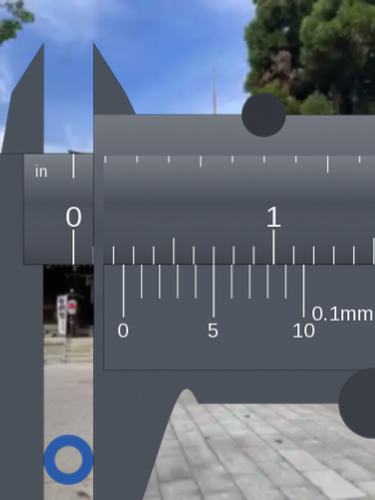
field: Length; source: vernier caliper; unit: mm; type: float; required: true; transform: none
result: 2.5 mm
